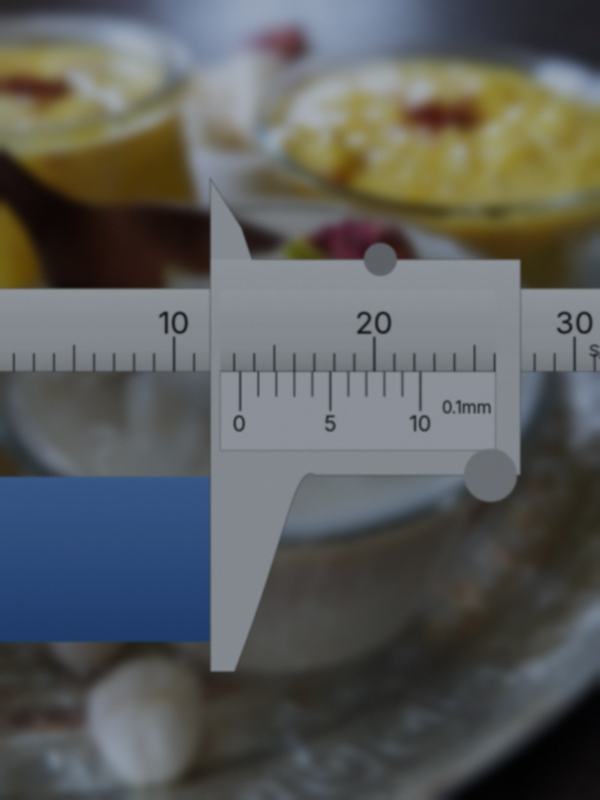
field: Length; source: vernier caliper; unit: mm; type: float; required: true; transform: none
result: 13.3 mm
